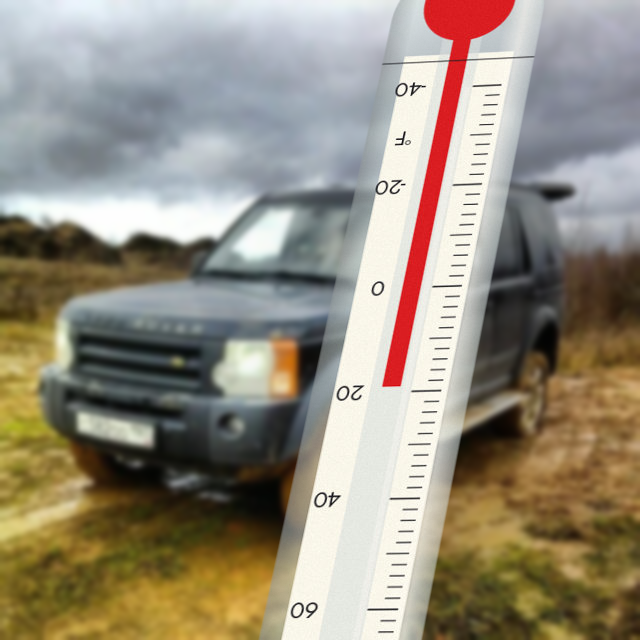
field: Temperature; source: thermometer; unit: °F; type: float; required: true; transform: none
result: 19 °F
